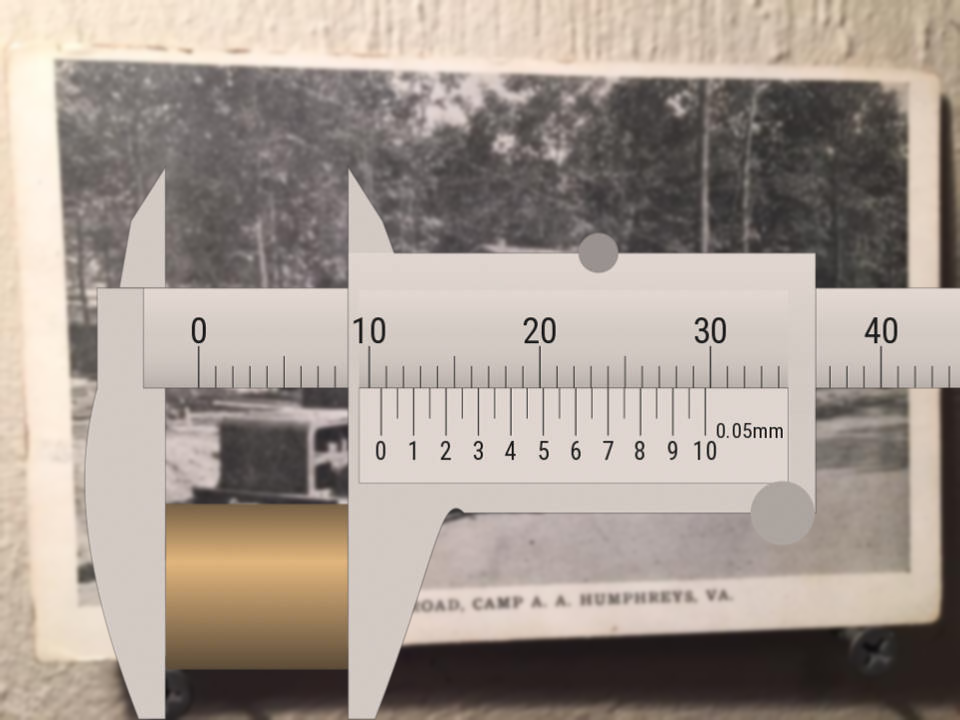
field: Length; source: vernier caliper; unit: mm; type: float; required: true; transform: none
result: 10.7 mm
